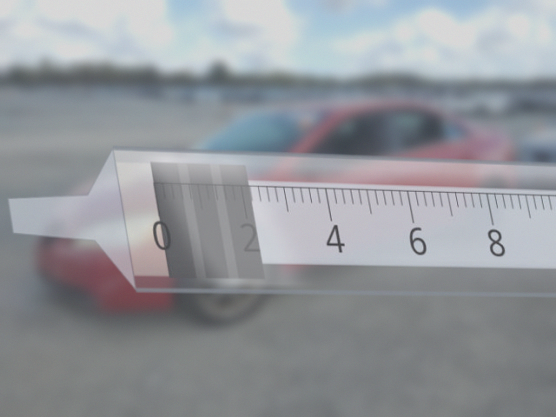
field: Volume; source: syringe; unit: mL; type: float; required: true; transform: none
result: 0 mL
